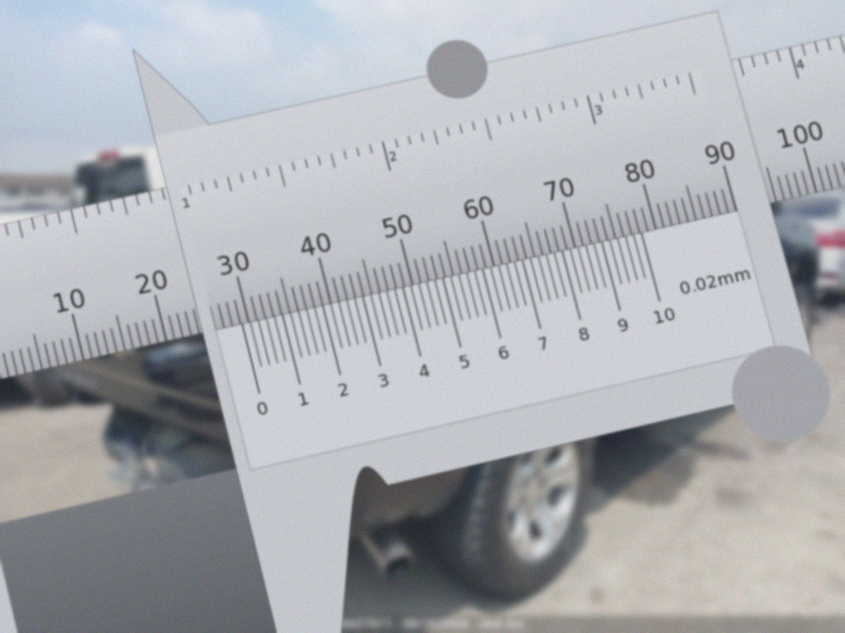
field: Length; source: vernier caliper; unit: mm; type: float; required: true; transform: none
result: 29.2 mm
